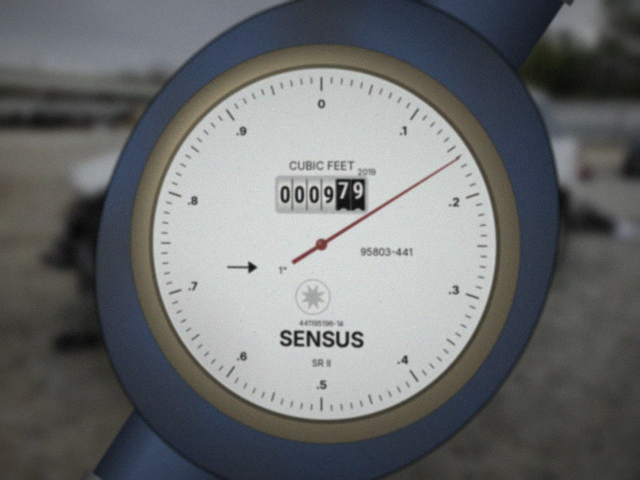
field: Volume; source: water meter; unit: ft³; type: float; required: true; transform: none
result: 979.16 ft³
